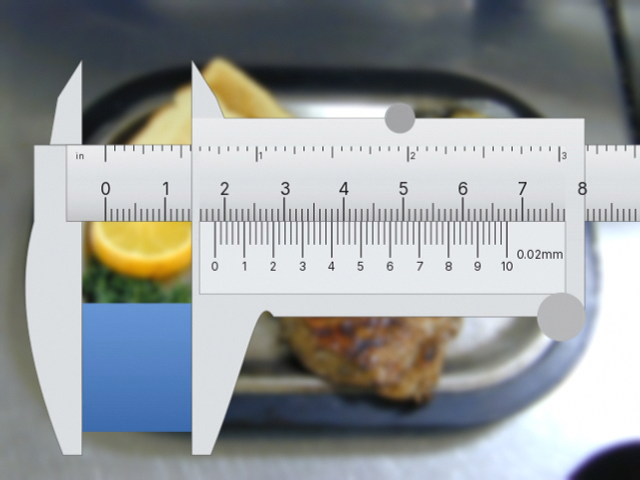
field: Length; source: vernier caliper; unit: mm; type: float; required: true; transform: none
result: 18.4 mm
